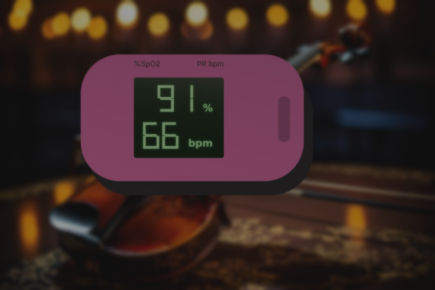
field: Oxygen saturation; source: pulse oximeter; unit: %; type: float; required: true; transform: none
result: 91 %
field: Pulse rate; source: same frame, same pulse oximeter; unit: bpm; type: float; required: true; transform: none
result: 66 bpm
